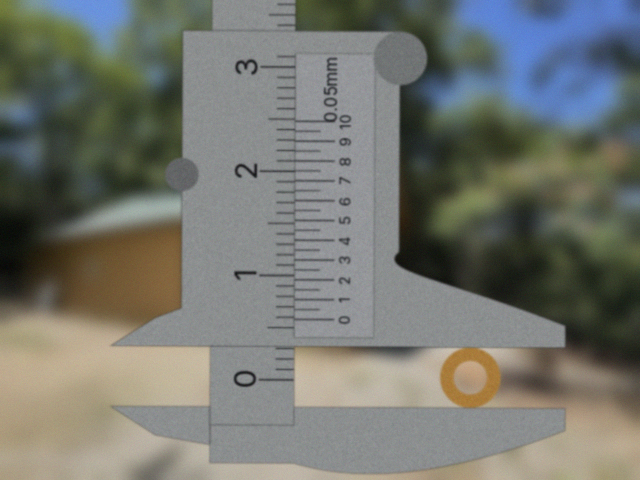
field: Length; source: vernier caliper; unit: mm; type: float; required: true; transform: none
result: 5.8 mm
